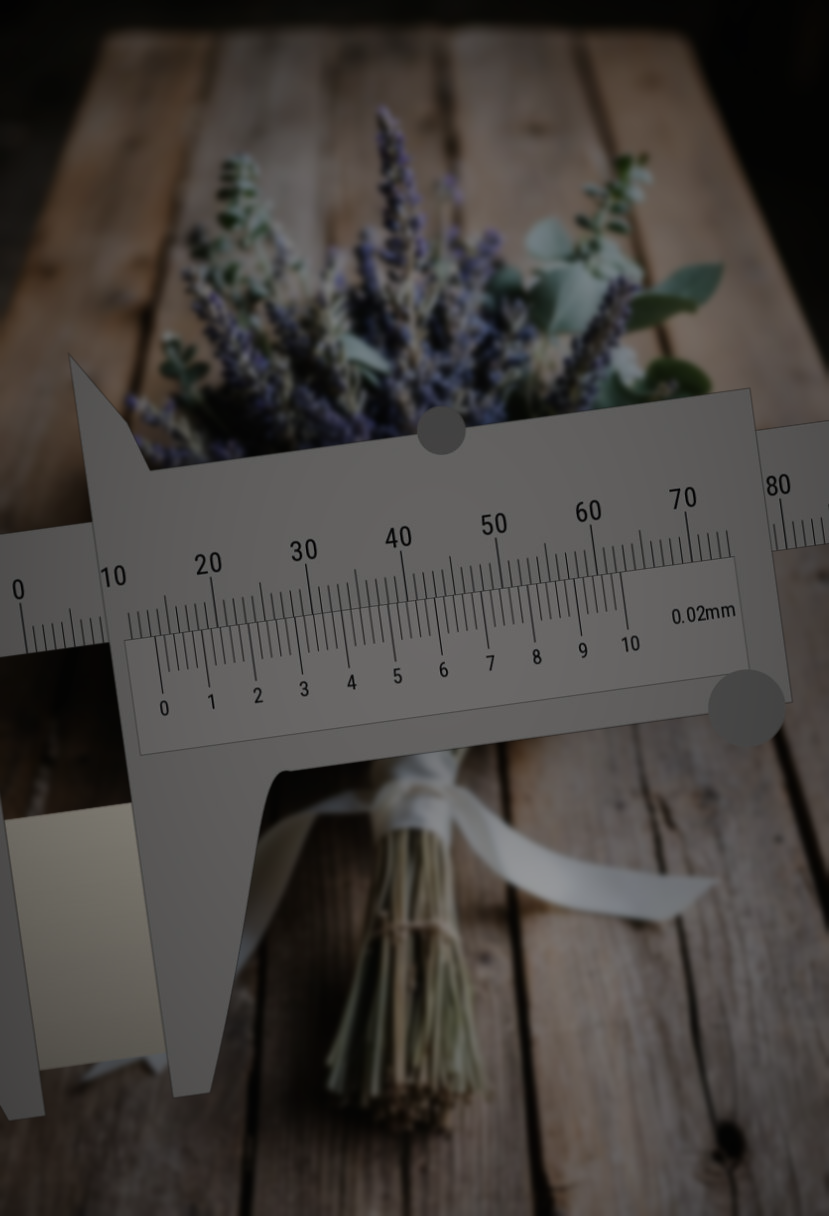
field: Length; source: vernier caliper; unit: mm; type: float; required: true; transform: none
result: 13.4 mm
